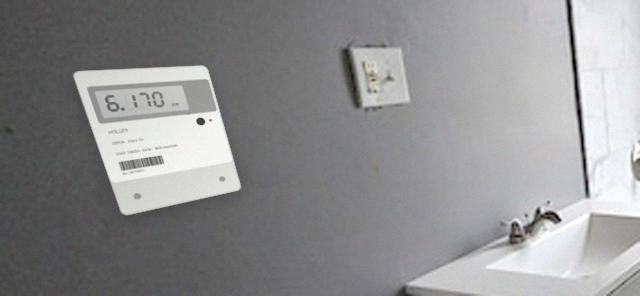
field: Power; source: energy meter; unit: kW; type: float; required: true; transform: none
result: 6.170 kW
